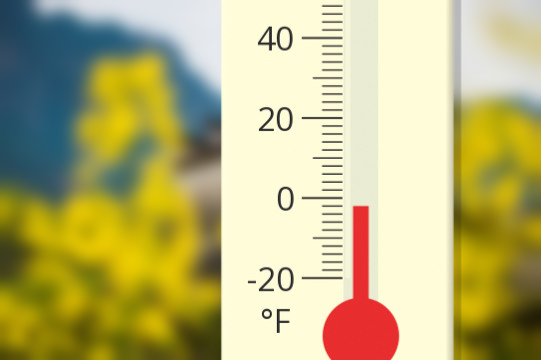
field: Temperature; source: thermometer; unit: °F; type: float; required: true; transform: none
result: -2 °F
